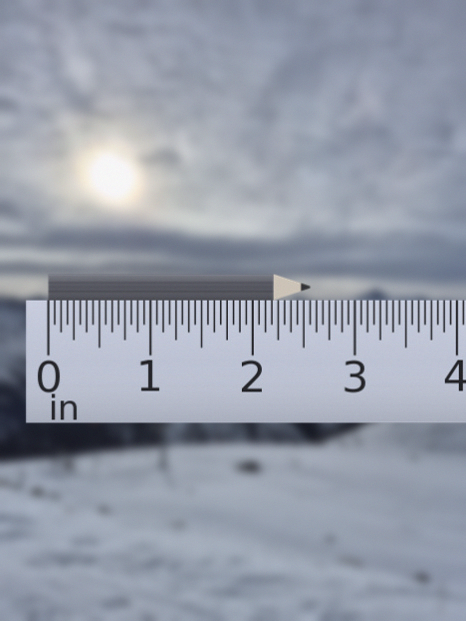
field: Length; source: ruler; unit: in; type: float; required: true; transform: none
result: 2.5625 in
